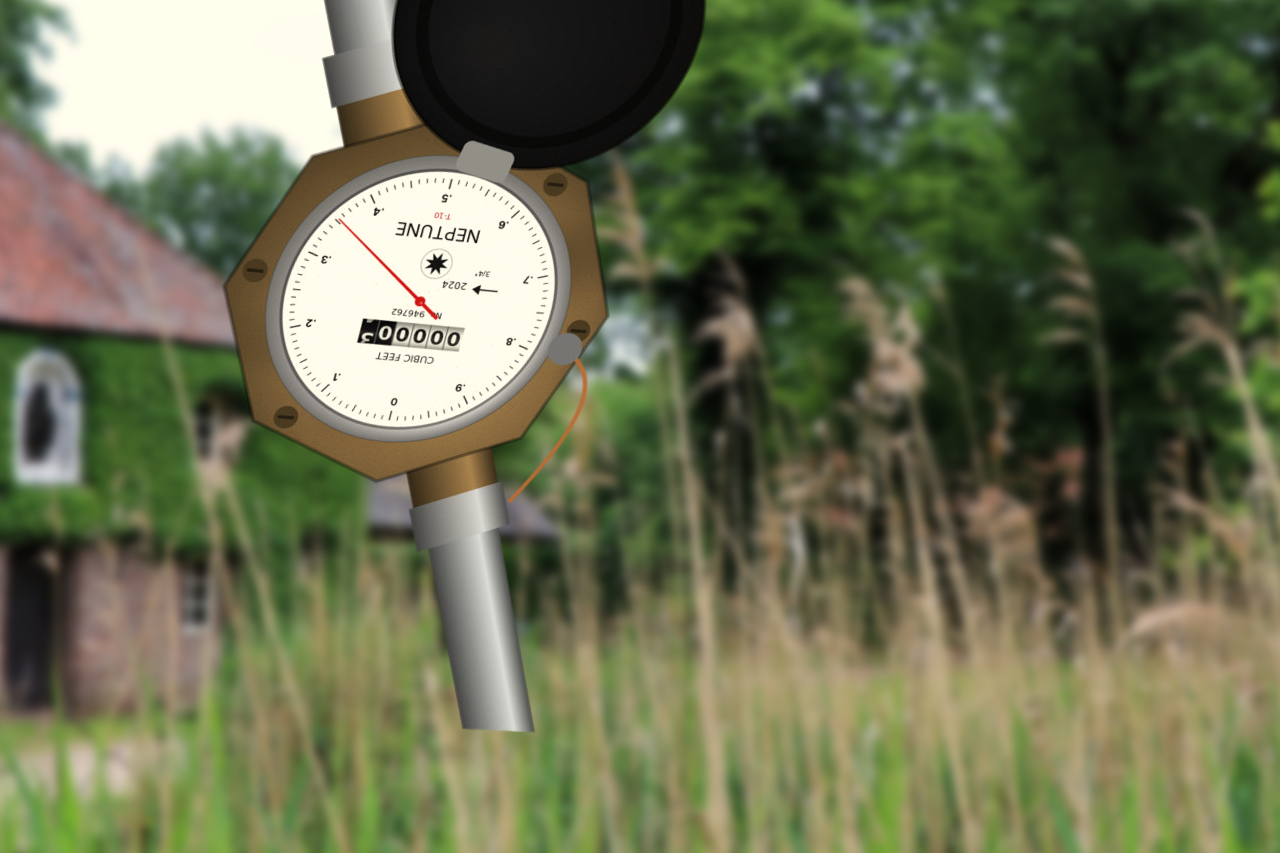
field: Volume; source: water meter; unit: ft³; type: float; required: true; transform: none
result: 3.35 ft³
